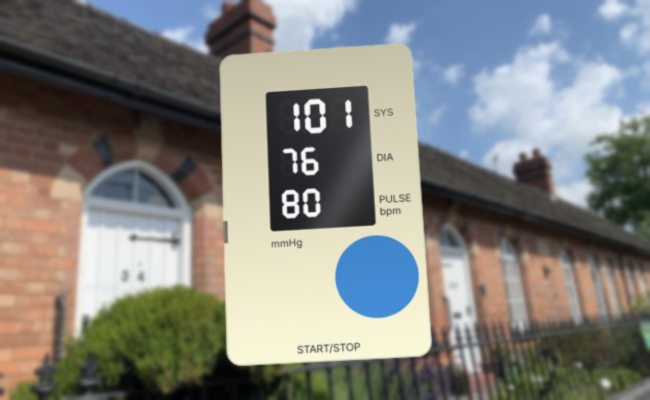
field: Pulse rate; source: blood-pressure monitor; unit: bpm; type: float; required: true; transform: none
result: 80 bpm
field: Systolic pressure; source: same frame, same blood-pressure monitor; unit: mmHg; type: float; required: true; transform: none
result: 101 mmHg
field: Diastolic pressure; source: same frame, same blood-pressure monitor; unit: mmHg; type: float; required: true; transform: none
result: 76 mmHg
